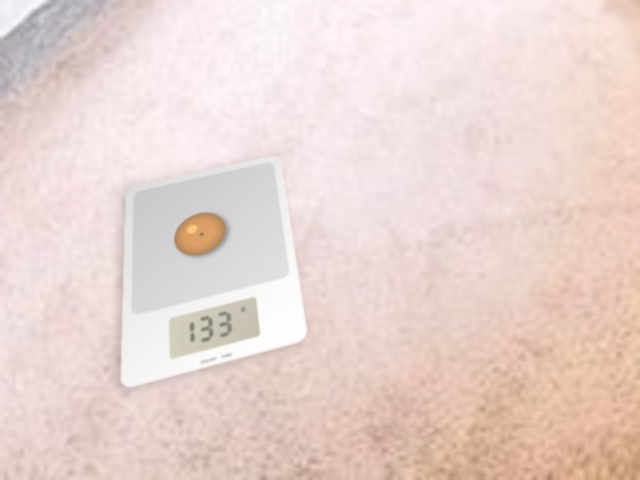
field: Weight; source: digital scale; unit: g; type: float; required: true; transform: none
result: 133 g
